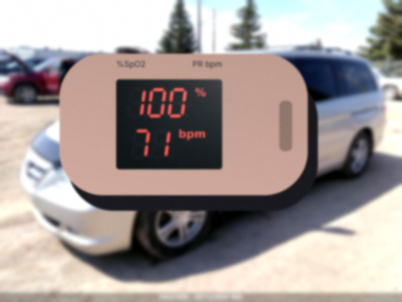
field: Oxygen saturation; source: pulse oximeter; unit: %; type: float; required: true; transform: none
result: 100 %
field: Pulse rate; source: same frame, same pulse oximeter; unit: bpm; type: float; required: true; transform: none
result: 71 bpm
